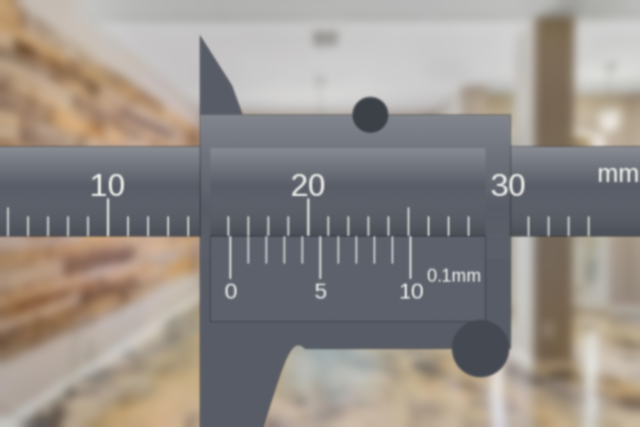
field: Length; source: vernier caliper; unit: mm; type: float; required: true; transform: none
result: 16.1 mm
